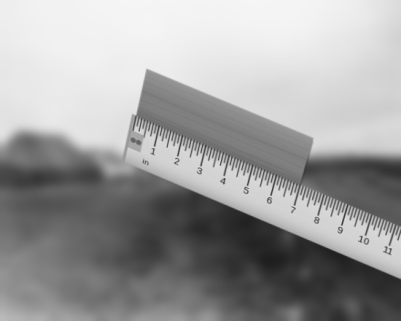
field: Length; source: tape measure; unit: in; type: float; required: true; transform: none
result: 7 in
